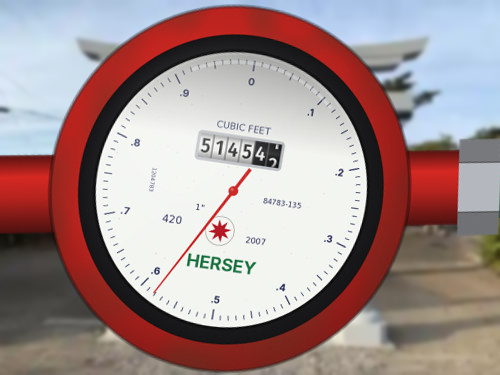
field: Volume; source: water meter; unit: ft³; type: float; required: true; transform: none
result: 514541.58 ft³
